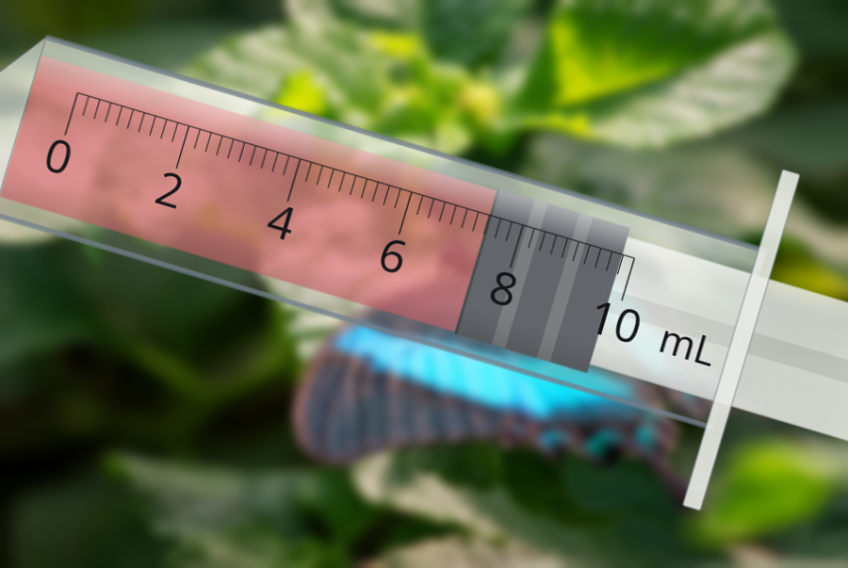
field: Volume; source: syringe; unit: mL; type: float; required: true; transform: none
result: 7.4 mL
